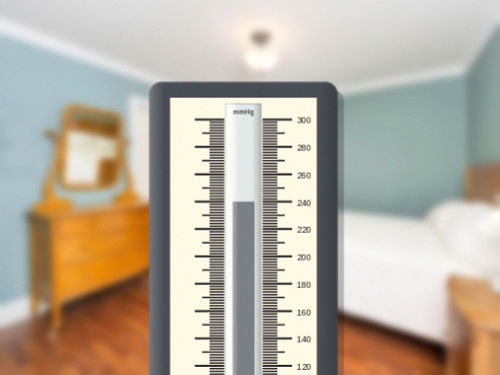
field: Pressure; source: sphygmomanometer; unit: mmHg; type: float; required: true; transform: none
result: 240 mmHg
